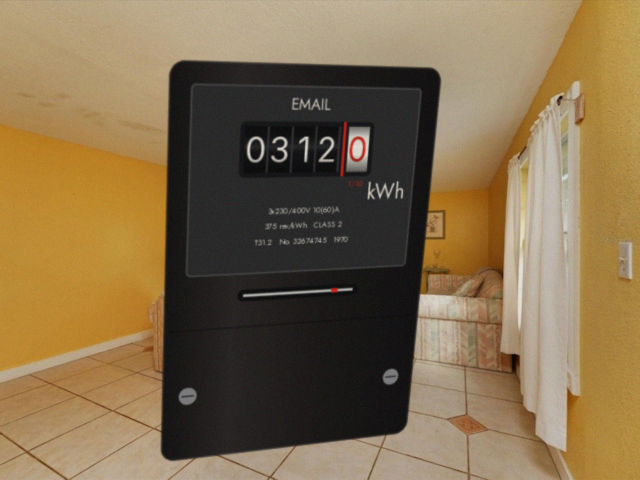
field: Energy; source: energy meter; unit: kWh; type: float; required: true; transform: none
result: 312.0 kWh
